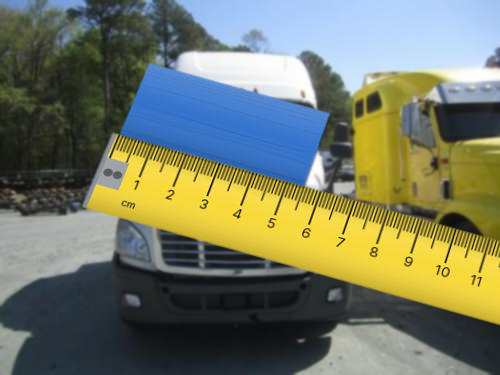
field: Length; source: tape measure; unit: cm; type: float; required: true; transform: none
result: 5.5 cm
